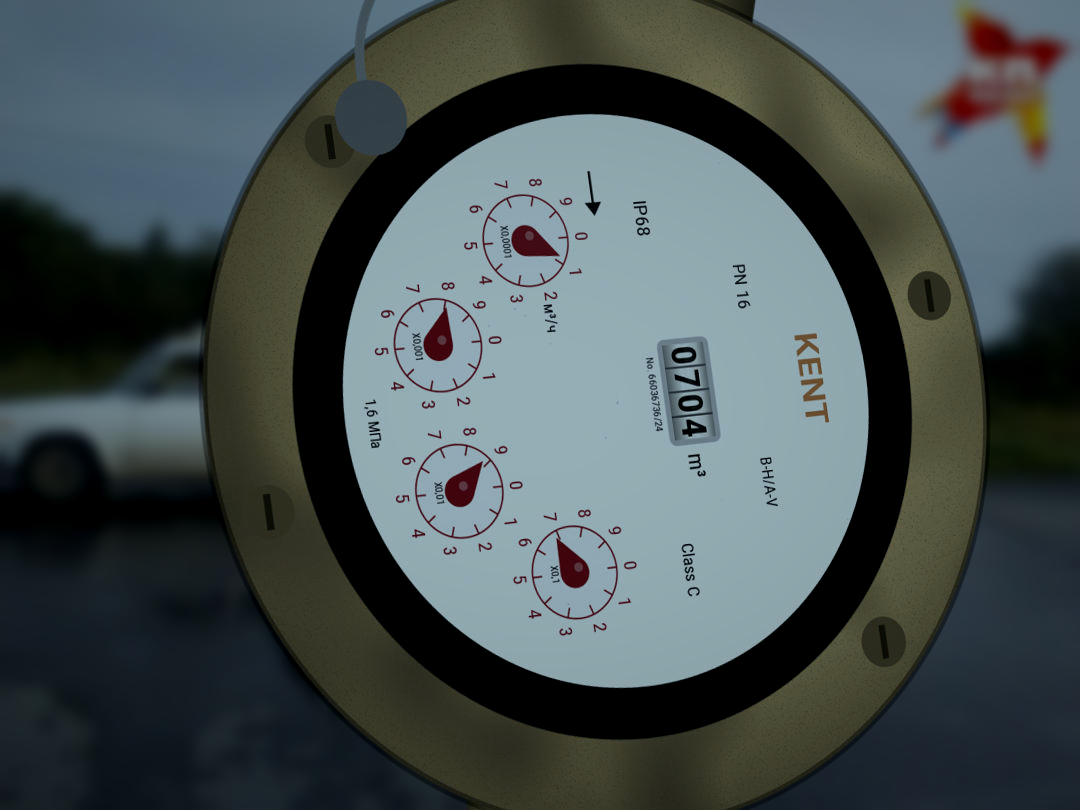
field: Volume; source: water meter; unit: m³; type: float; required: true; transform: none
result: 704.6880 m³
